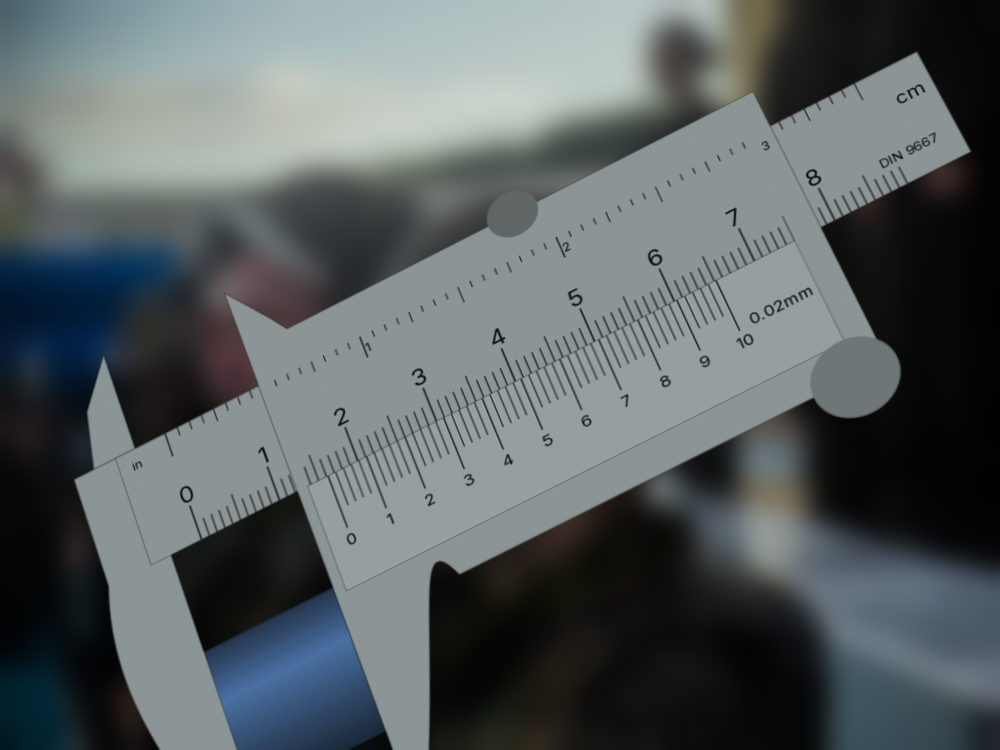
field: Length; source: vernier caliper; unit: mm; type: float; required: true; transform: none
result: 16.2 mm
